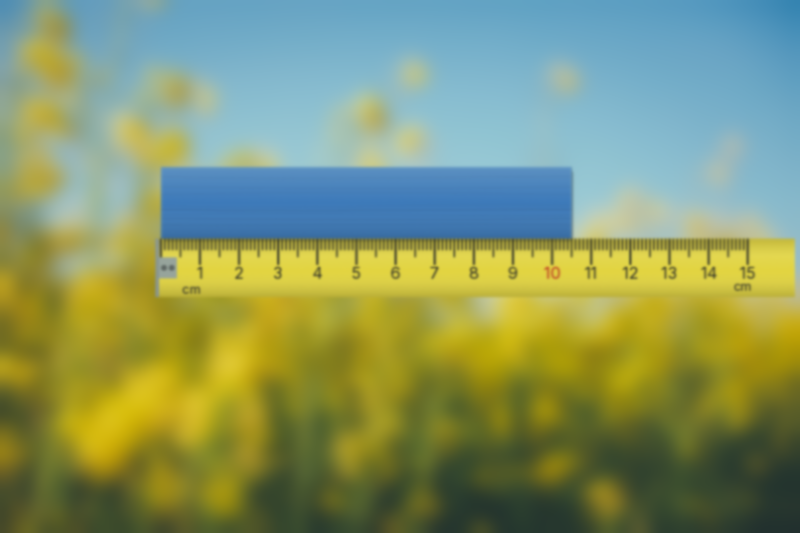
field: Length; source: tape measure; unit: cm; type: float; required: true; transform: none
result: 10.5 cm
